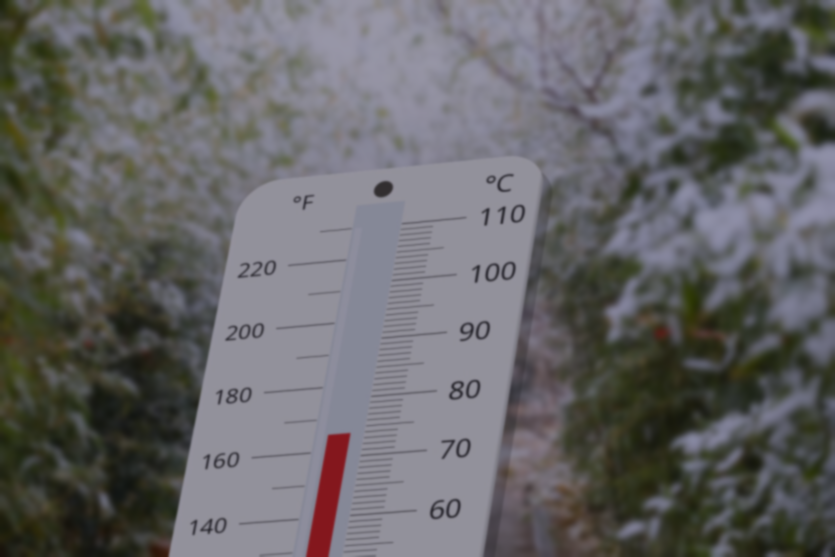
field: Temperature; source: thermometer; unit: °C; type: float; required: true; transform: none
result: 74 °C
